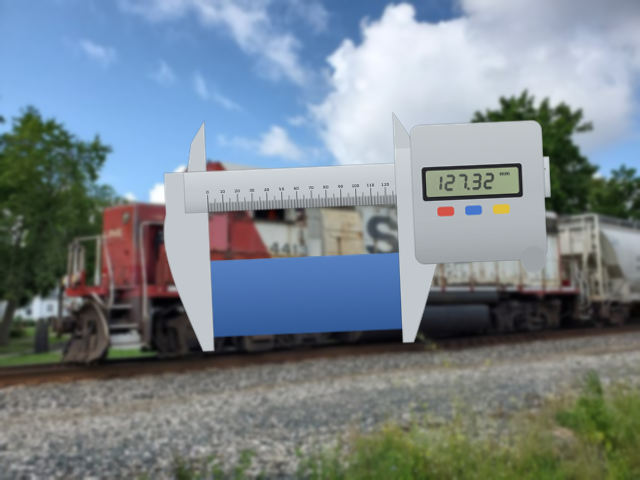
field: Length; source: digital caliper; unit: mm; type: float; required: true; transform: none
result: 127.32 mm
